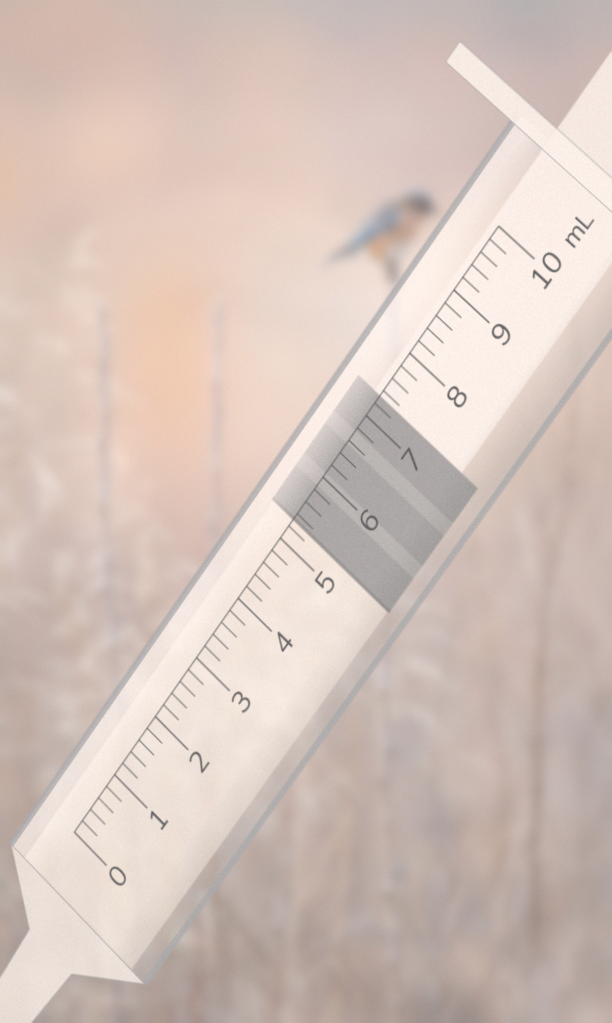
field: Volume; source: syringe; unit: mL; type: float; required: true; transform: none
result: 5.3 mL
